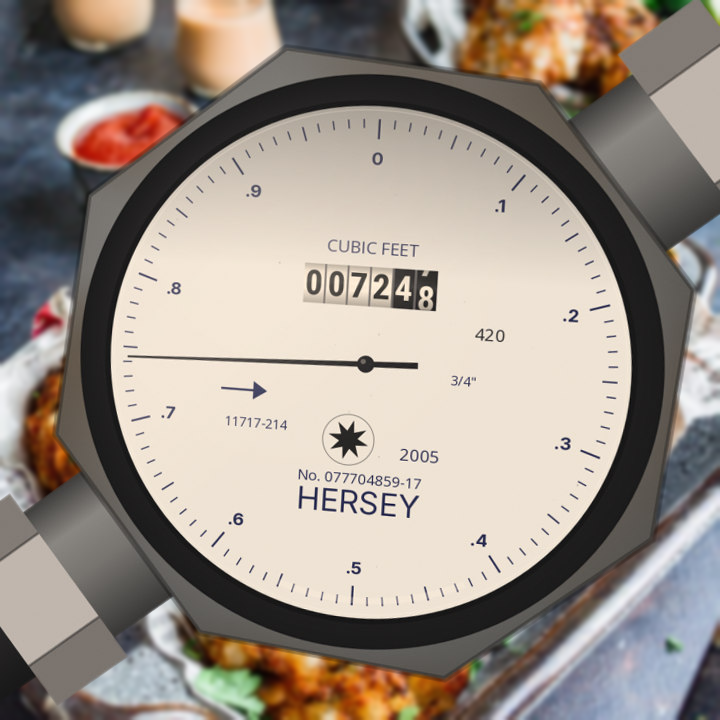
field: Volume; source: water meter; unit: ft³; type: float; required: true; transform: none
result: 7247.74 ft³
